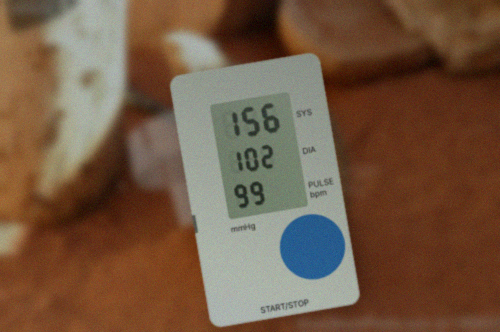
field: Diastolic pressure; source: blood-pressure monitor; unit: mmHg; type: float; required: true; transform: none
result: 102 mmHg
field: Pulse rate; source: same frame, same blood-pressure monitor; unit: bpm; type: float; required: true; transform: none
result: 99 bpm
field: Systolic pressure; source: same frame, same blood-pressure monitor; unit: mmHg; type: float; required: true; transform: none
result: 156 mmHg
